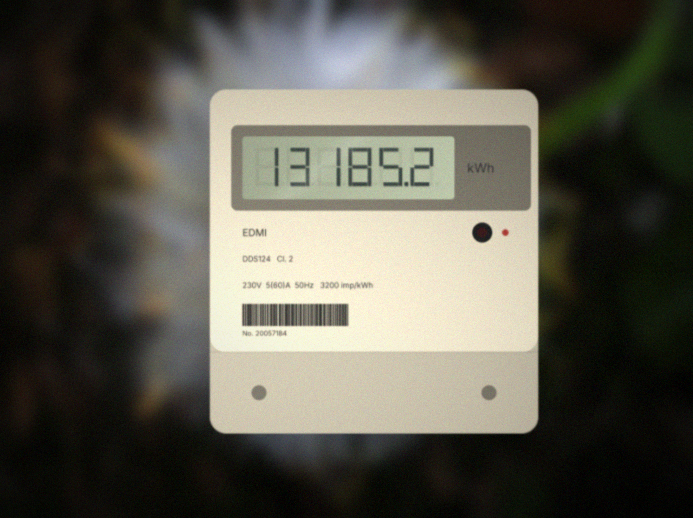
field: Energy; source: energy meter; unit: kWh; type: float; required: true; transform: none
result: 13185.2 kWh
